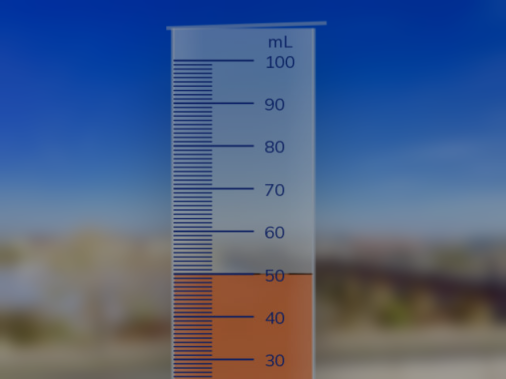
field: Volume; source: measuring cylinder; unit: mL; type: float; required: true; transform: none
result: 50 mL
